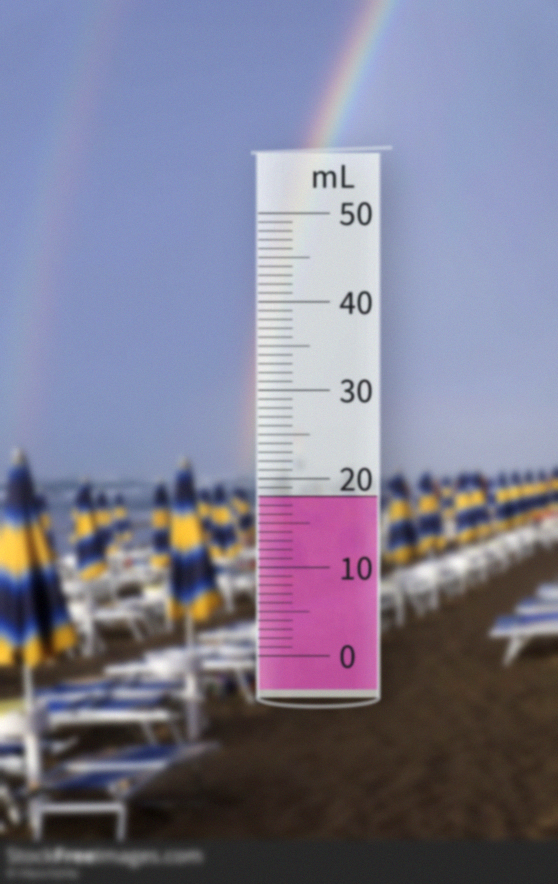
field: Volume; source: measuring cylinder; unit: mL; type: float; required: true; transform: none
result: 18 mL
